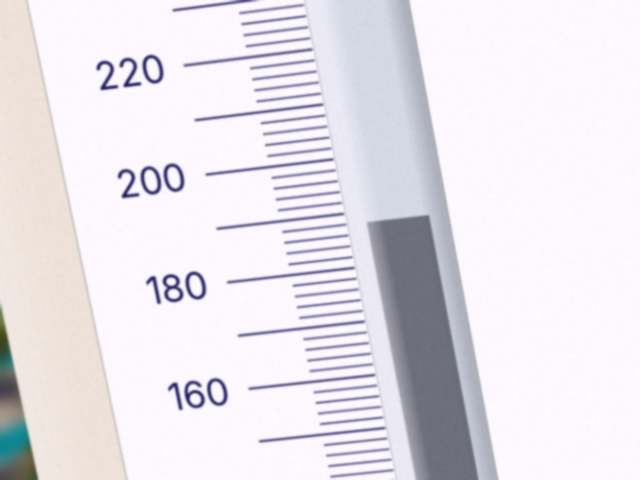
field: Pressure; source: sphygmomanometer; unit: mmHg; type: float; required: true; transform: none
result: 188 mmHg
